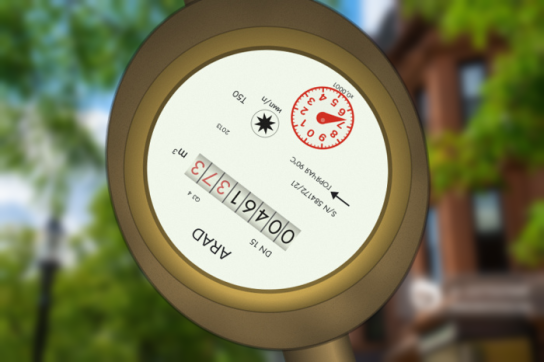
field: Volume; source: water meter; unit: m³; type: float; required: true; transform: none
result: 461.3736 m³
